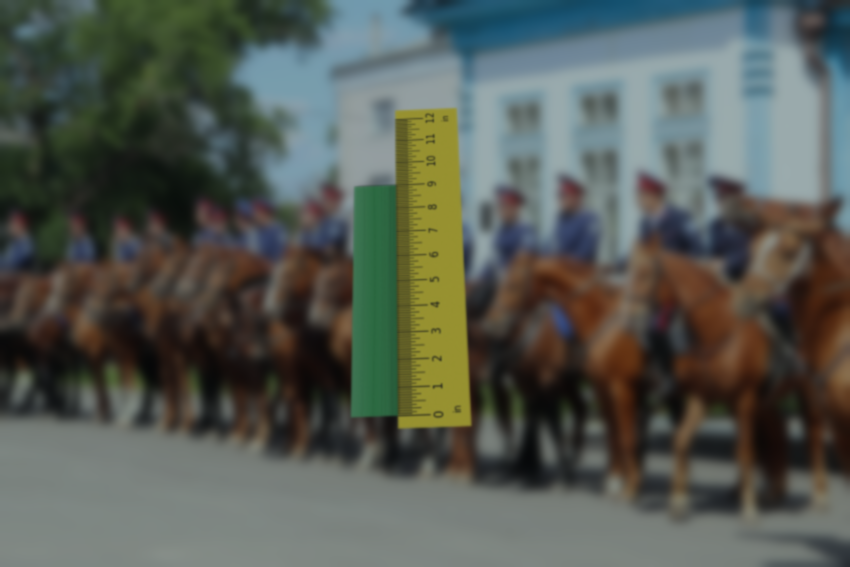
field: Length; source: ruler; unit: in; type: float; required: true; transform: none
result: 9 in
